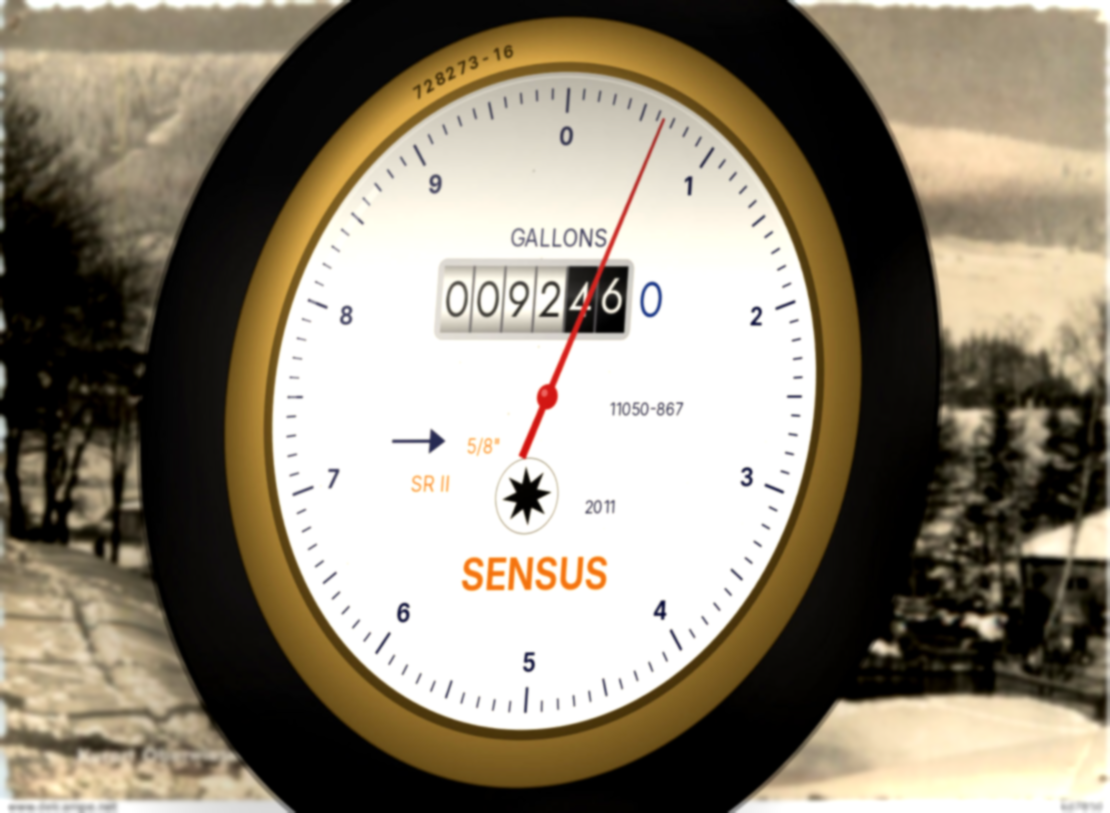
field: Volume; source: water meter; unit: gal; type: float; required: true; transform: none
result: 92460.6 gal
